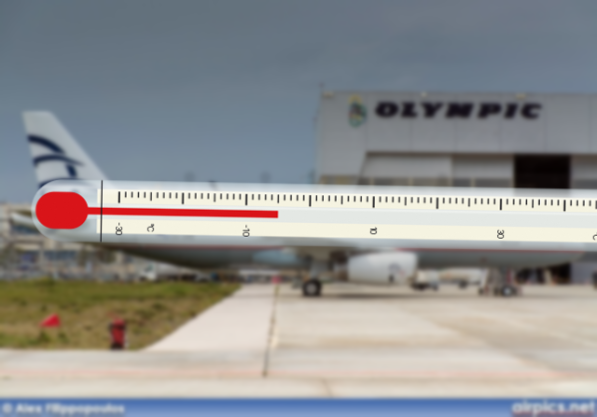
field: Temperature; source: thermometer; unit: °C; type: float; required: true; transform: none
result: -5 °C
